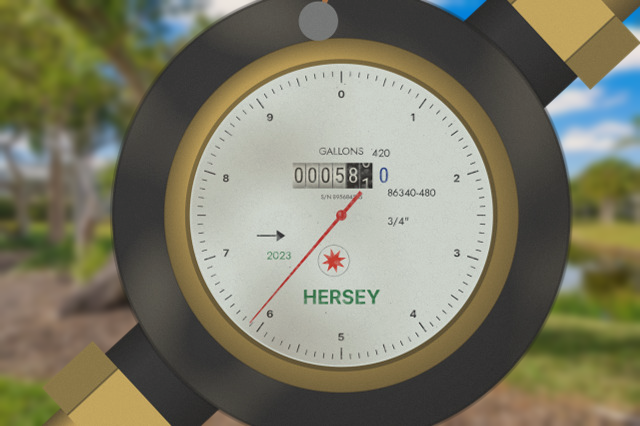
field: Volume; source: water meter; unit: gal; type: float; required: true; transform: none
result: 5806.1 gal
